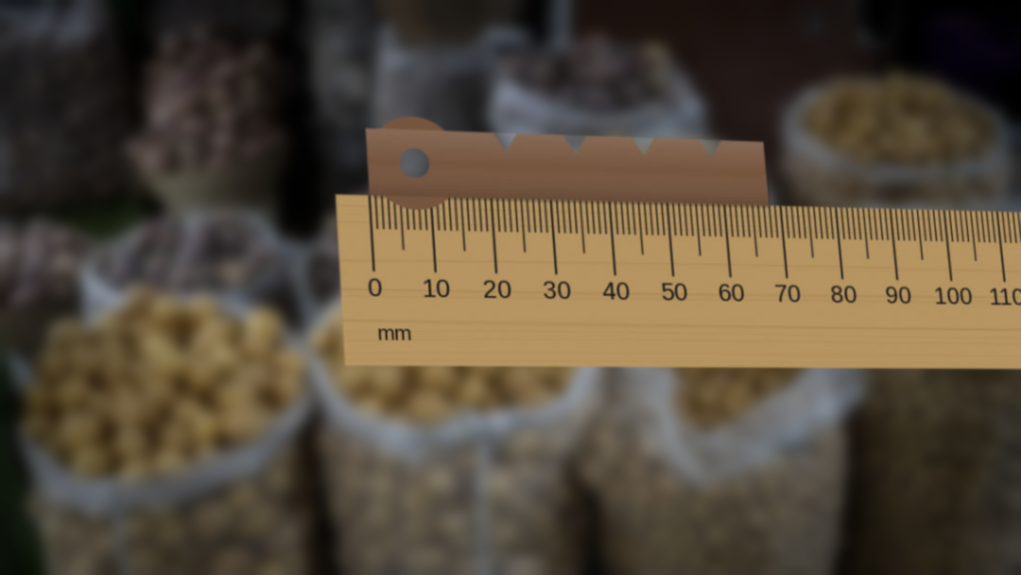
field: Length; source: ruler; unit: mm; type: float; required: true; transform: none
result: 68 mm
